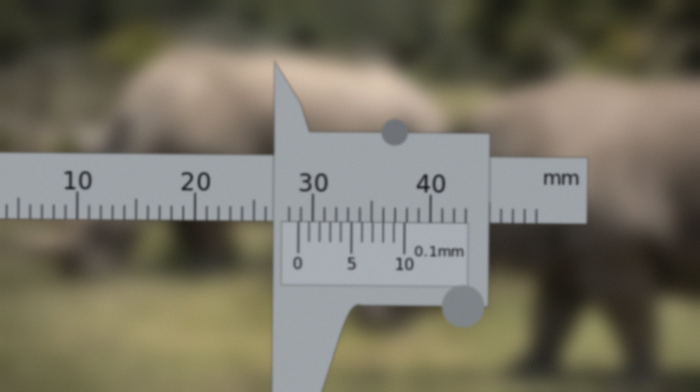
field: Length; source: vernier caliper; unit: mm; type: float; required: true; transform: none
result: 28.8 mm
